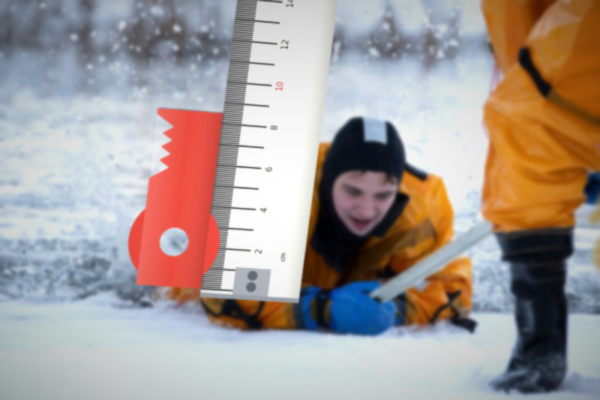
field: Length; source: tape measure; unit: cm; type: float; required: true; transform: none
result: 8.5 cm
